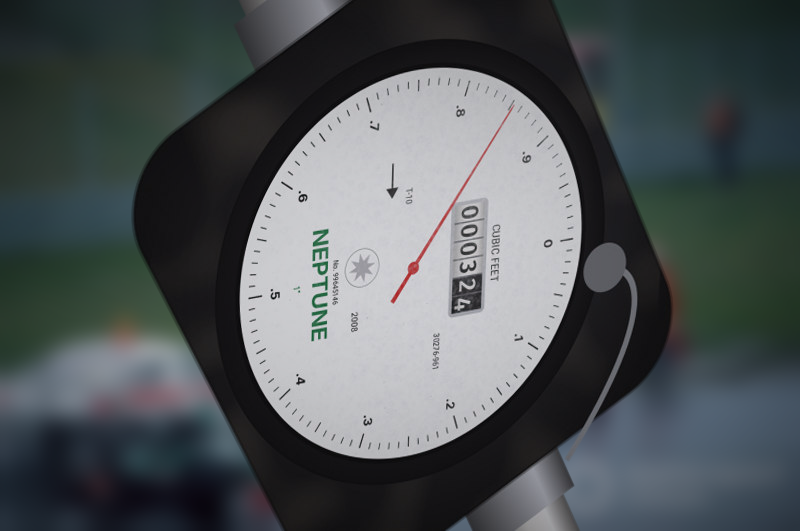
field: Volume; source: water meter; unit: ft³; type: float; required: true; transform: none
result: 323.85 ft³
